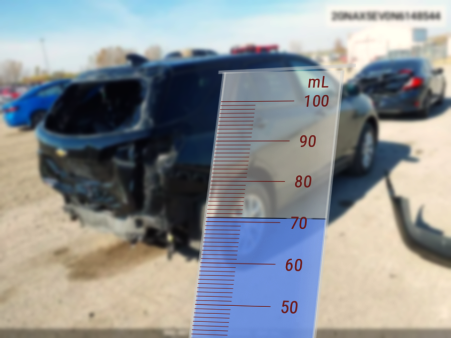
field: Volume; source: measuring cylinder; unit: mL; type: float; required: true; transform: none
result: 71 mL
